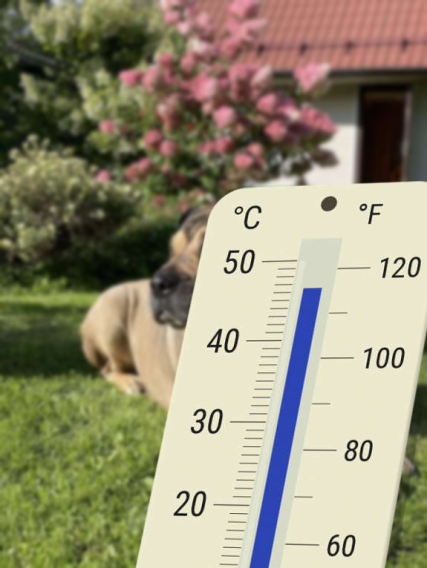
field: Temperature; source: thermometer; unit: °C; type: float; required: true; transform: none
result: 46.5 °C
